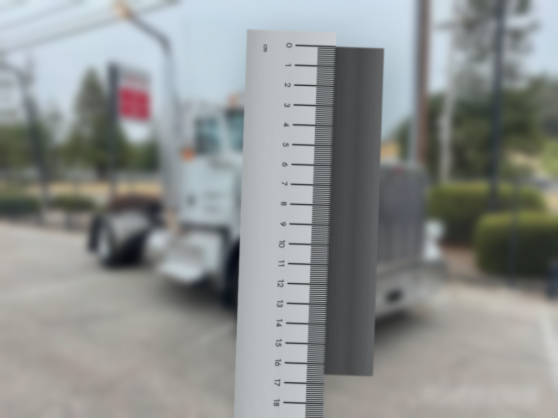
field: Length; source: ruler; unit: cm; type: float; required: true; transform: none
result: 16.5 cm
